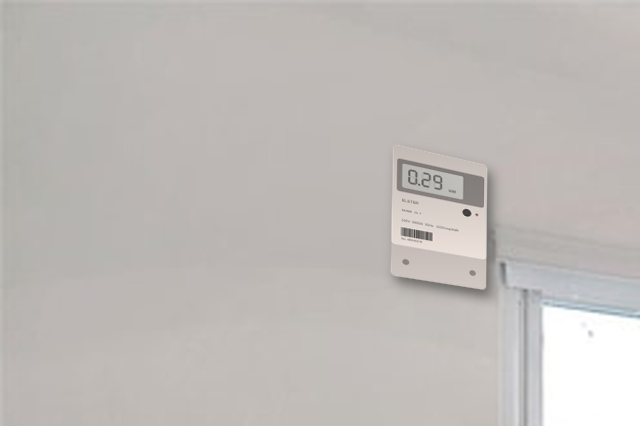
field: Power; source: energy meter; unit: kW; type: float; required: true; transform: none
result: 0.29 kW
